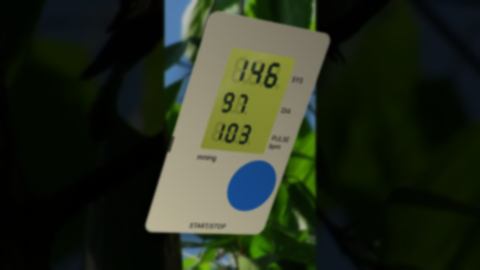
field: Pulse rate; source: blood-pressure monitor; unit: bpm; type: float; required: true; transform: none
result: 103 bpm
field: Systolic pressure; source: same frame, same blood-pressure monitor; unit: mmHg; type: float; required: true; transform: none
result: 146 mmHg
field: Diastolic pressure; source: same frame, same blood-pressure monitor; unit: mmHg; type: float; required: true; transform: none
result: 97 mmHg
